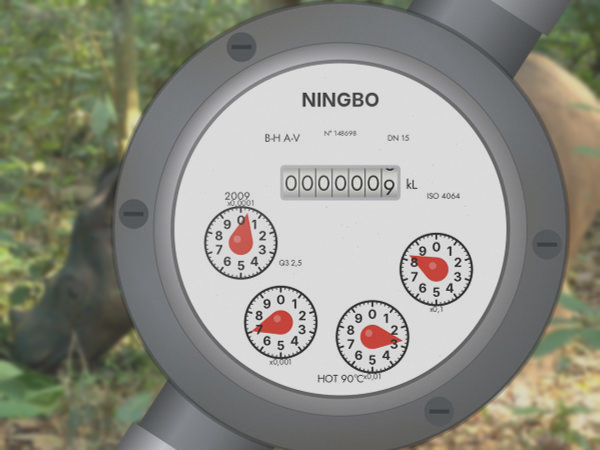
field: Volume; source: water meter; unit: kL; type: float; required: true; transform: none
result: 8.8270 kL
